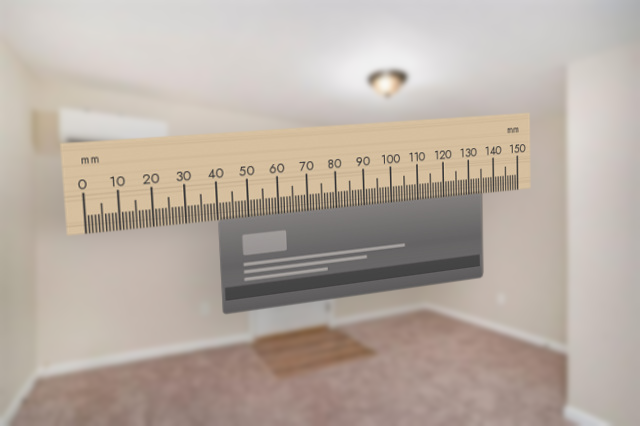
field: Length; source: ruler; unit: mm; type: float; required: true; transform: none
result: 95 mm
